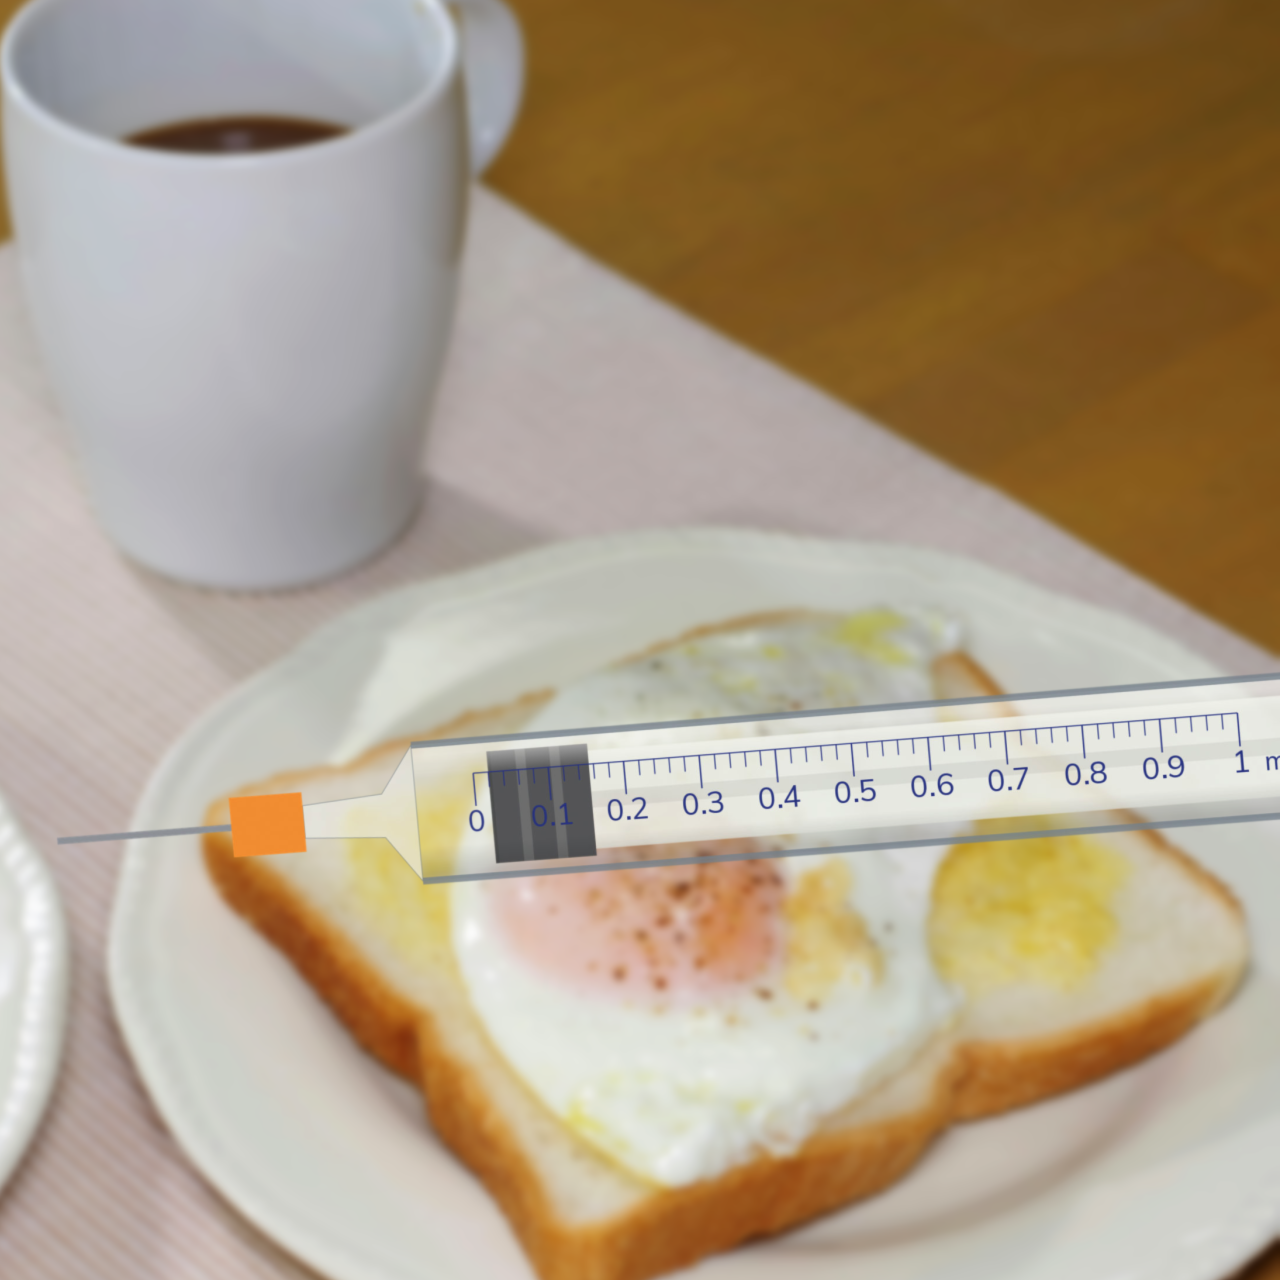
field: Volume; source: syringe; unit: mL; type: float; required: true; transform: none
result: 0.02 mL
